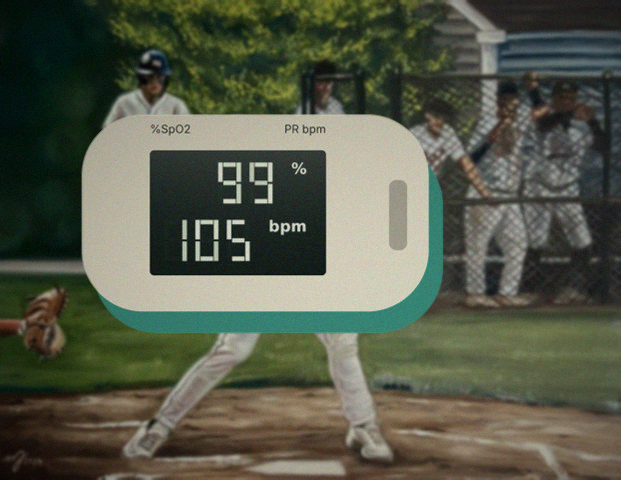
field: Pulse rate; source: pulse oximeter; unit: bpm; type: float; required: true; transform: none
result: 105 bpm
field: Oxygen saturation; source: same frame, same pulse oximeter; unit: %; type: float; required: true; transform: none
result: 99 %
